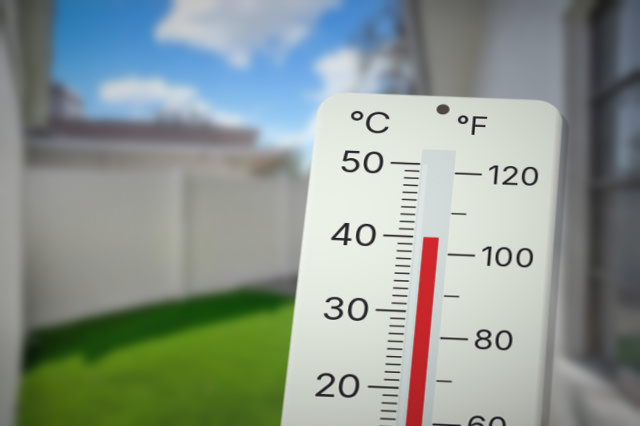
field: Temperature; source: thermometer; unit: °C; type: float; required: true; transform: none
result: 40 °C
